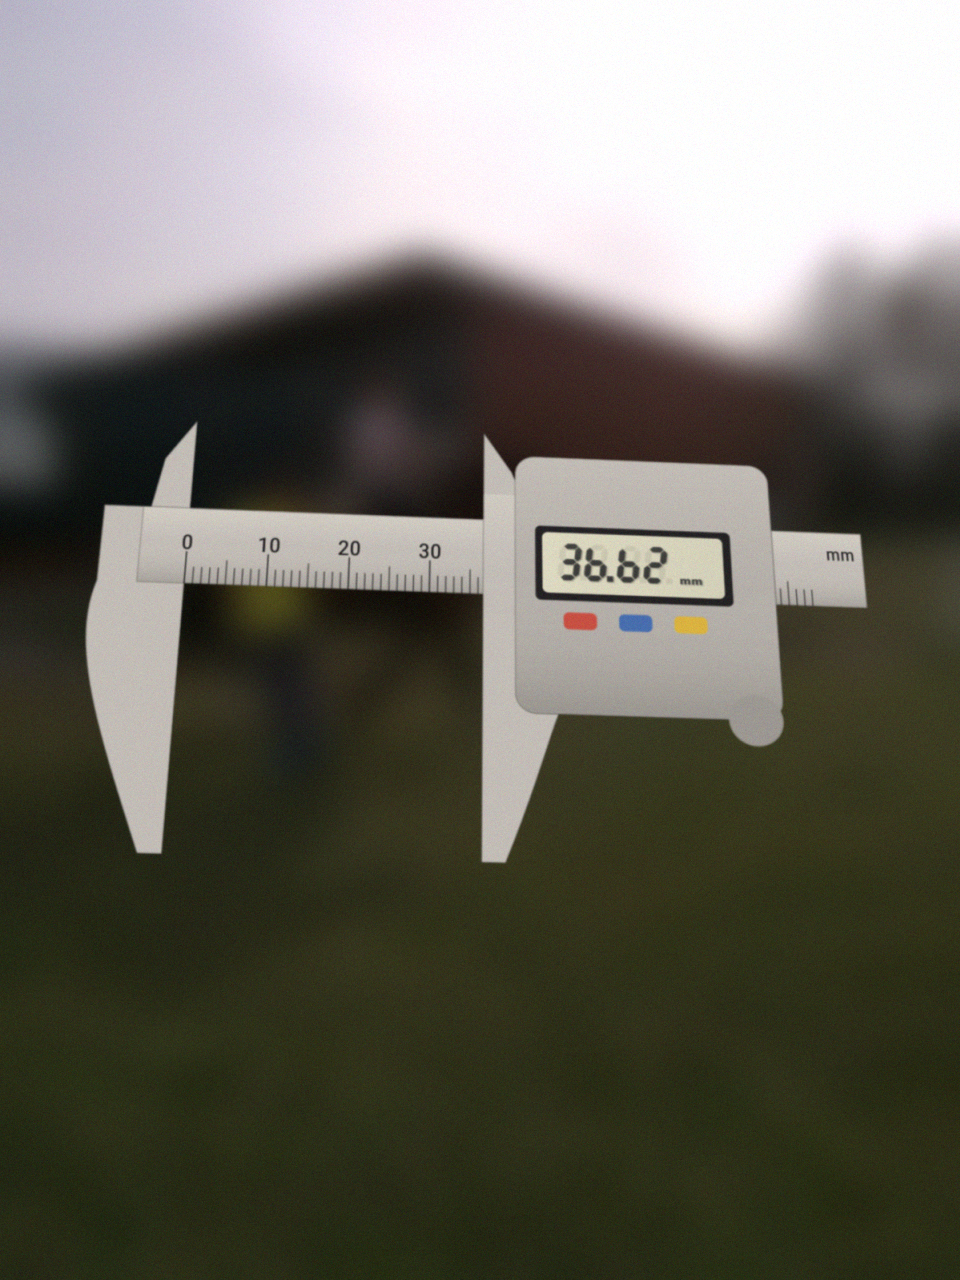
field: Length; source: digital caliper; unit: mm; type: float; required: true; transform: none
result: 36.62 mm
